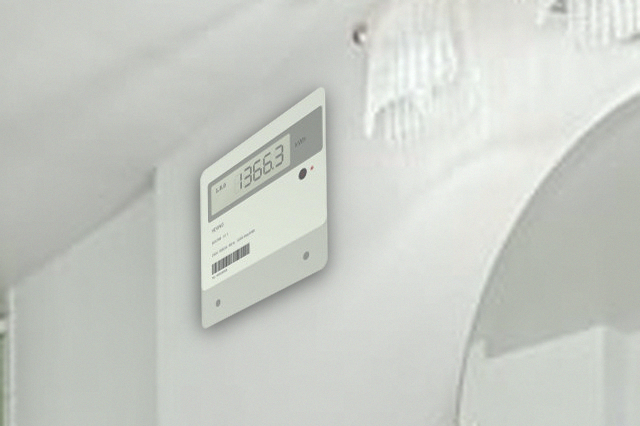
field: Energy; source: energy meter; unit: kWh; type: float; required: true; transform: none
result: 1366.3 kWh
